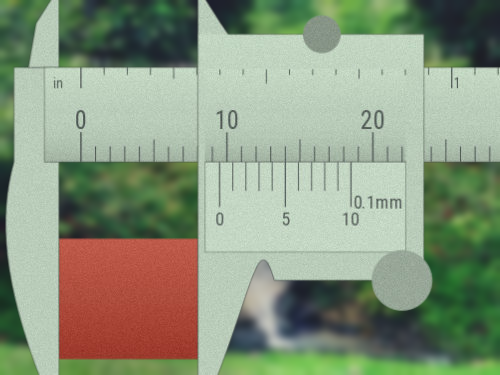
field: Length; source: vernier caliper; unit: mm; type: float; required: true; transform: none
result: 9.5 mm
